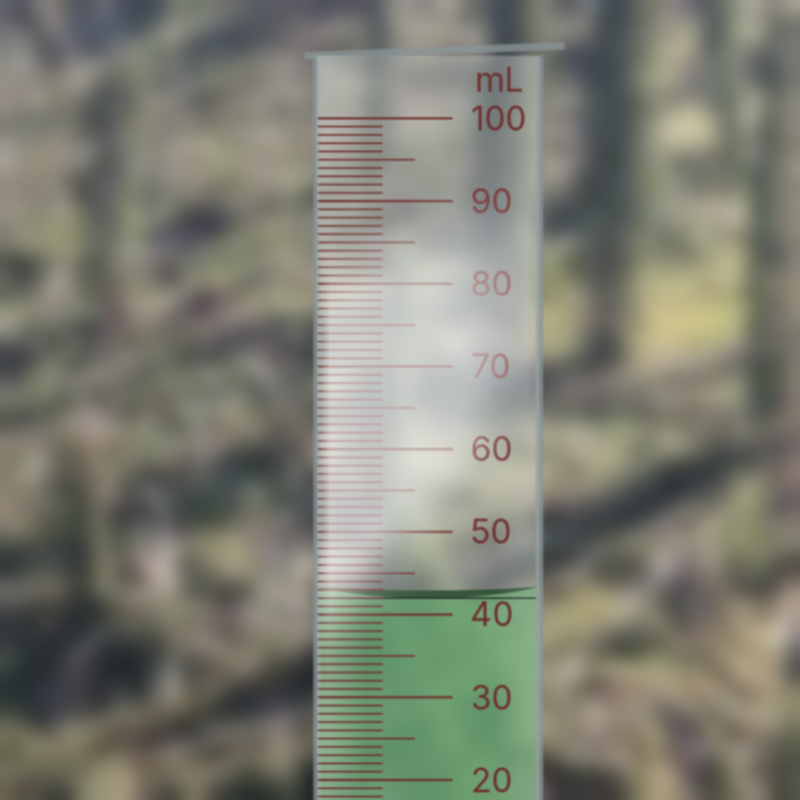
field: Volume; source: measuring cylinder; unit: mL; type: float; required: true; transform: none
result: 42 mL
